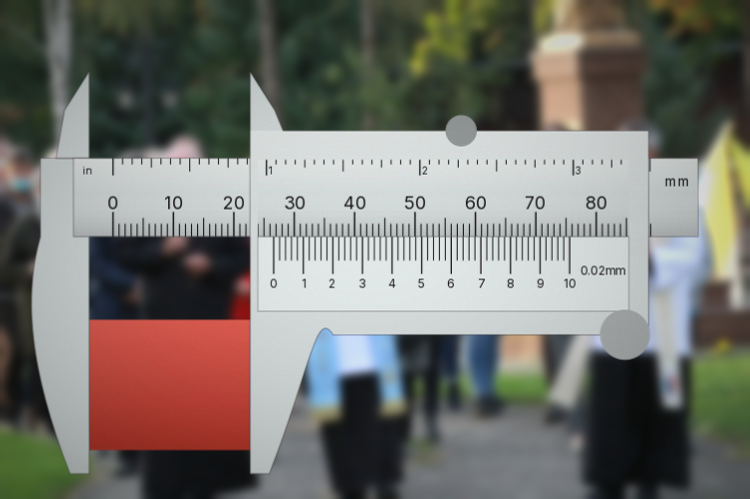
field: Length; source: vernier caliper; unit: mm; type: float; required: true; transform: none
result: 26.6 mm
